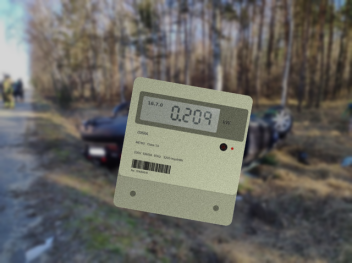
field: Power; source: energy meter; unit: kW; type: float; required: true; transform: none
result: 0.209 kW
